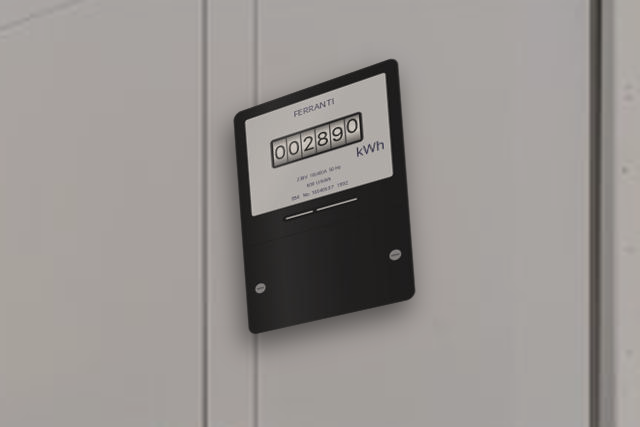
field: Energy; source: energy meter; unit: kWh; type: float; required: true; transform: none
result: 2890 kWh
